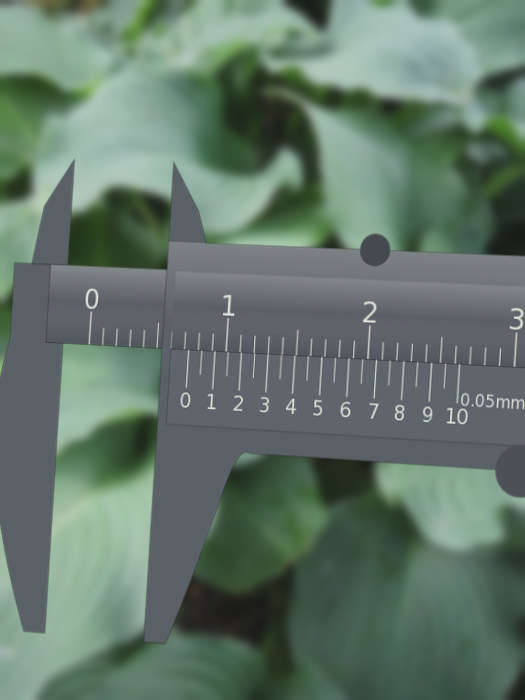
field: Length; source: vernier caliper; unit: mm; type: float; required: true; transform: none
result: 7.3 mm
